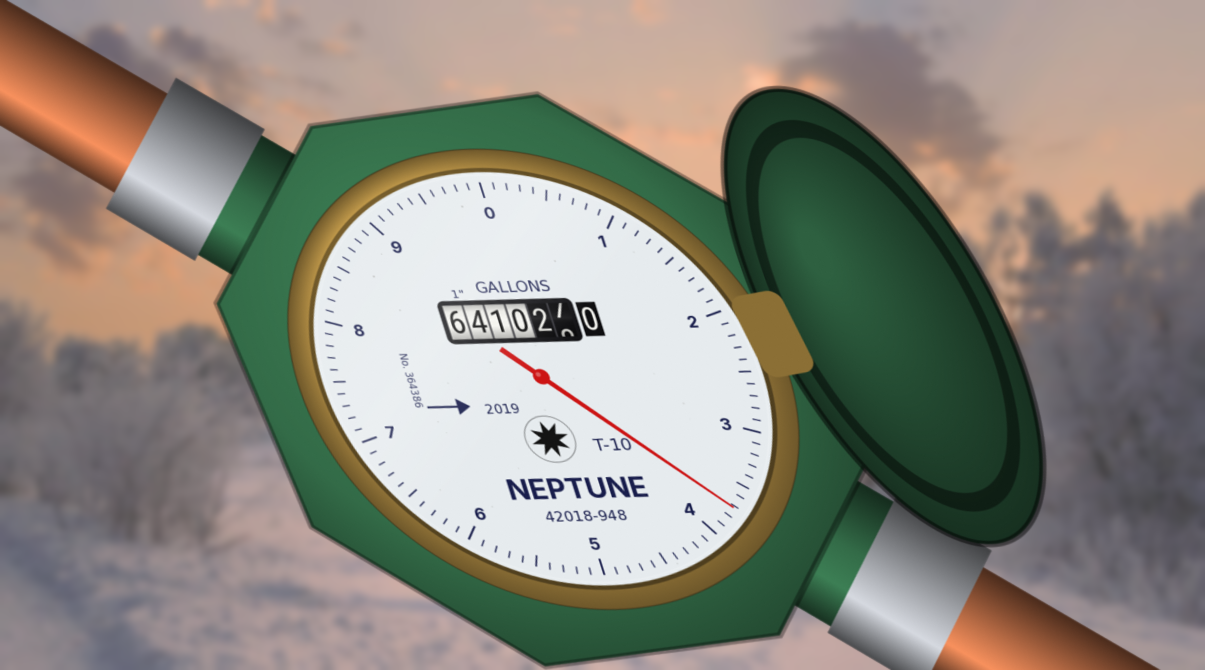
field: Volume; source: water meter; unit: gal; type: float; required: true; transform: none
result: 6410273.7 gal
